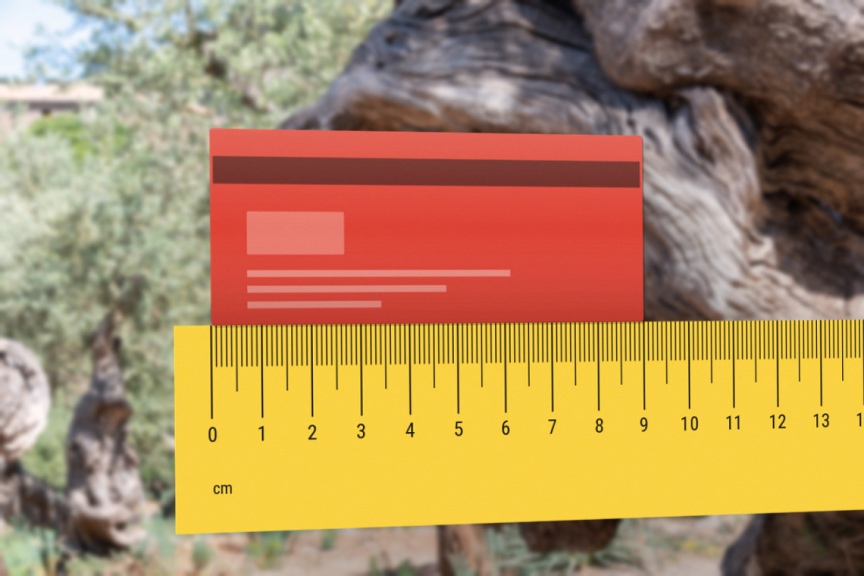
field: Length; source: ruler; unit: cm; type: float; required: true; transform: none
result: 9 cm
